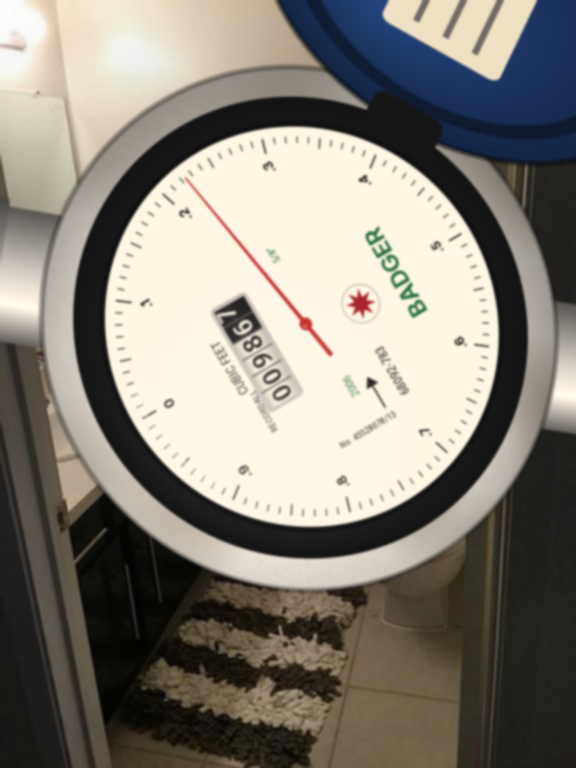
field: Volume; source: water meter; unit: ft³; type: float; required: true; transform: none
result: 9867.22 ft³
